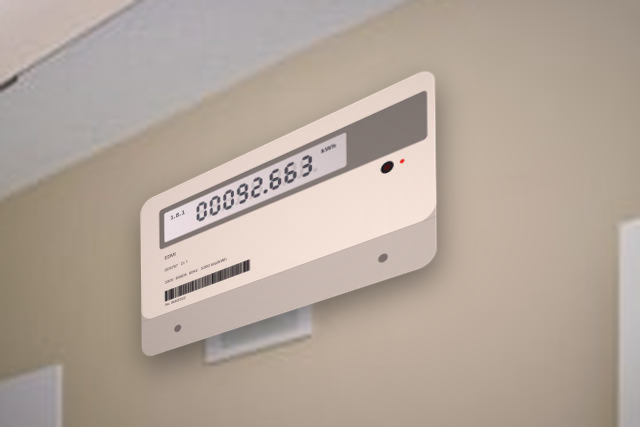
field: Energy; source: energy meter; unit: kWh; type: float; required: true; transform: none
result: 92.663 kWh
